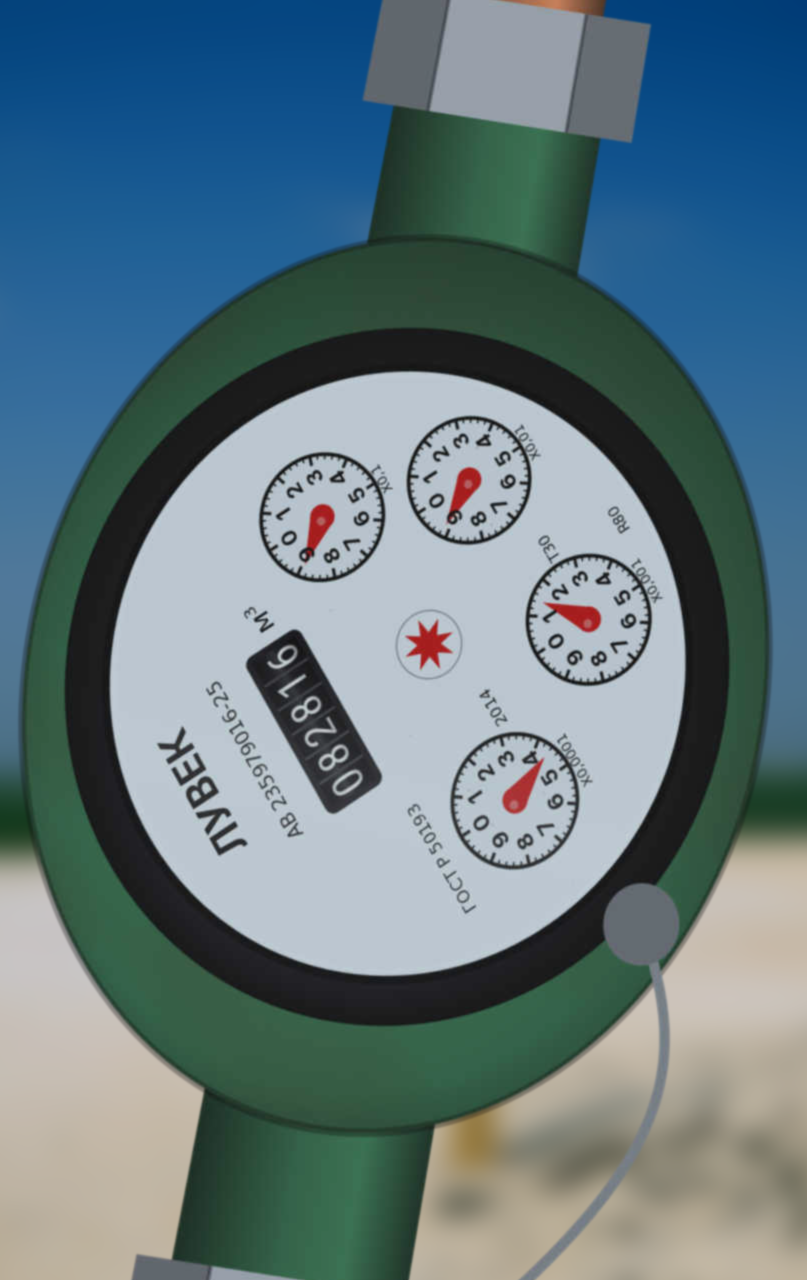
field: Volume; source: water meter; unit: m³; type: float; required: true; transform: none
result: 82815.8914 m³
